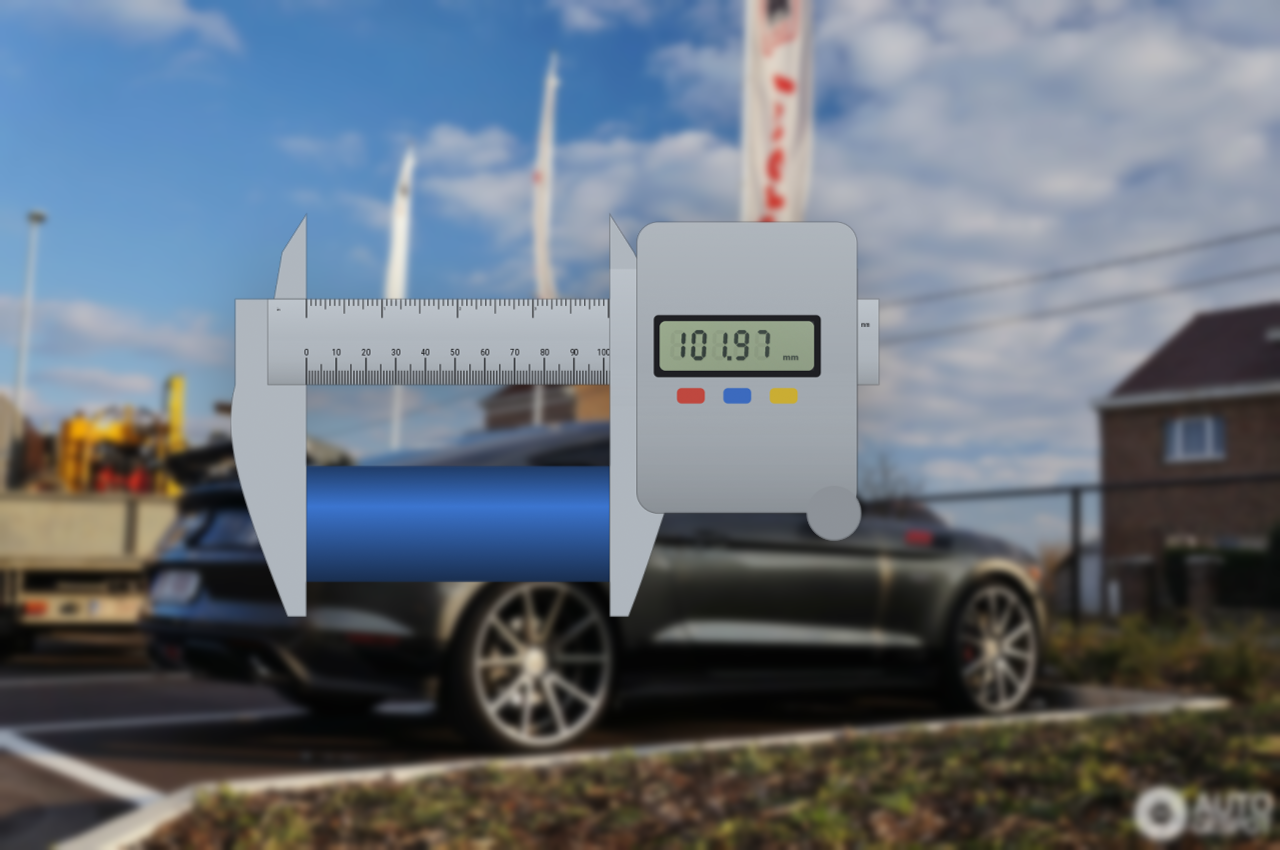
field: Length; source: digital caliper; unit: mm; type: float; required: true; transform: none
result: 101.97 mm
